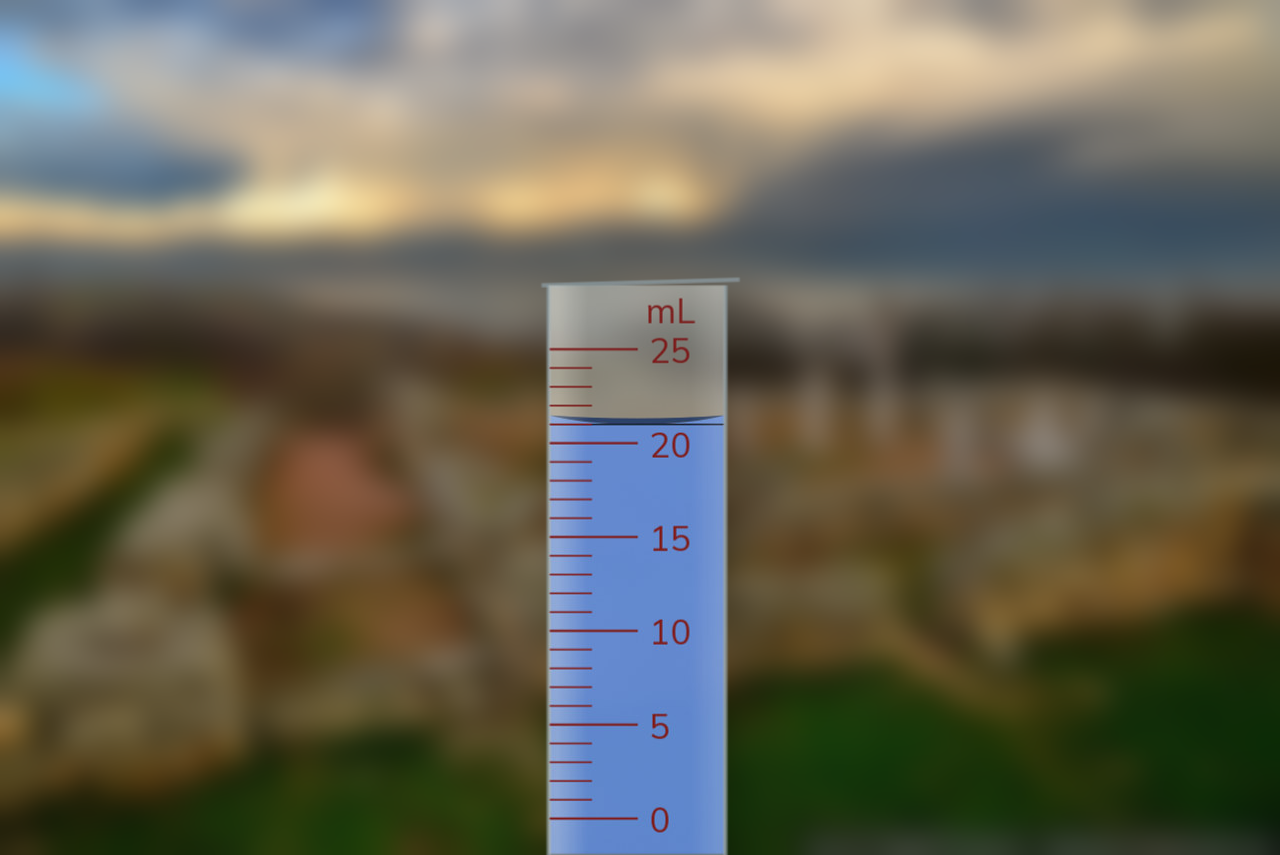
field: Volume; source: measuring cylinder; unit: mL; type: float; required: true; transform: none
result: 21 mL
